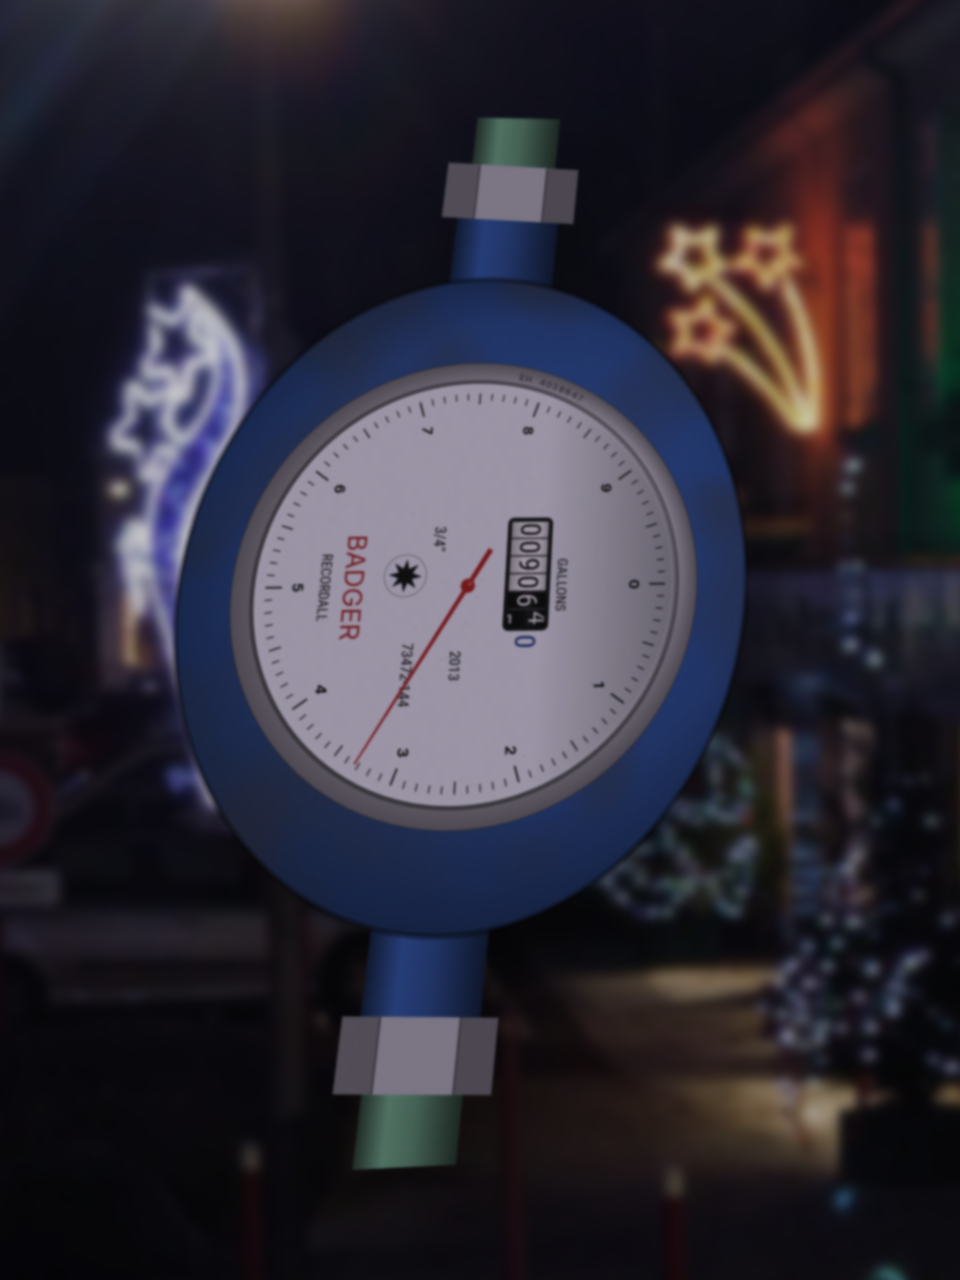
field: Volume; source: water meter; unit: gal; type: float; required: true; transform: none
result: 90643.3 gal
